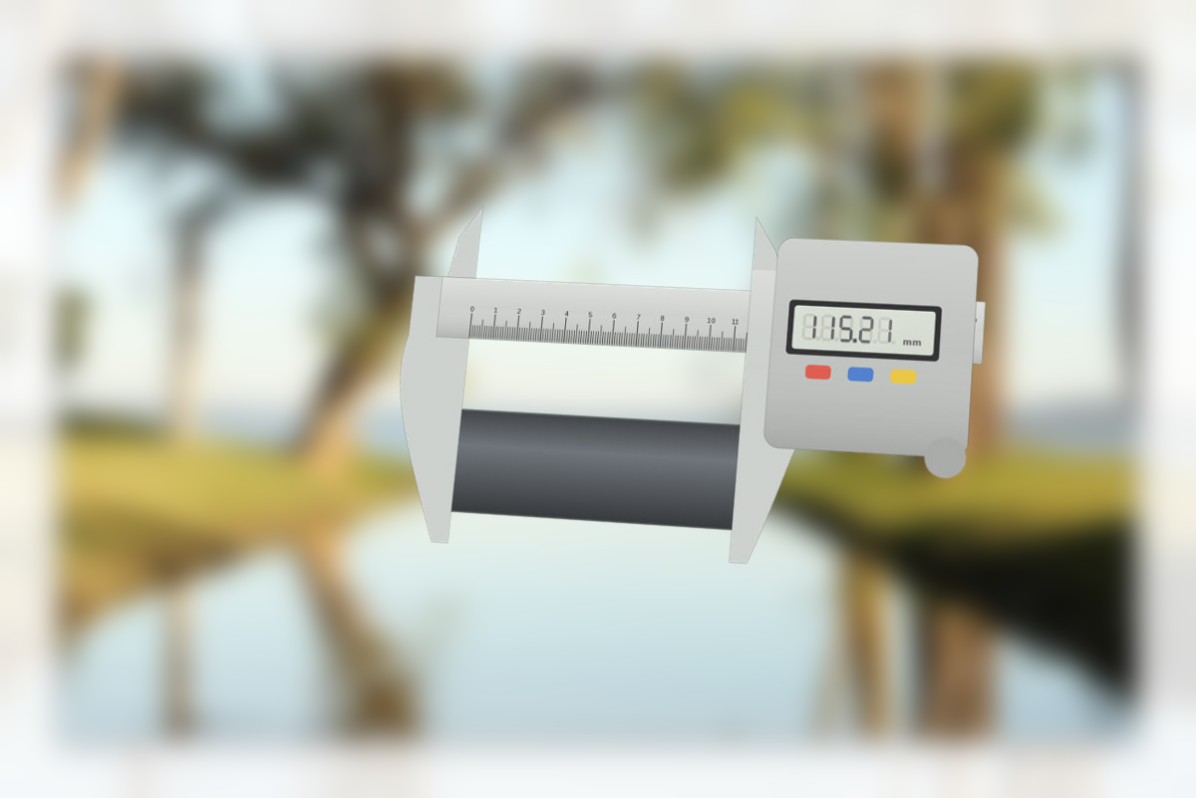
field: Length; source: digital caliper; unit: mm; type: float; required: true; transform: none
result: 115.21 mm
